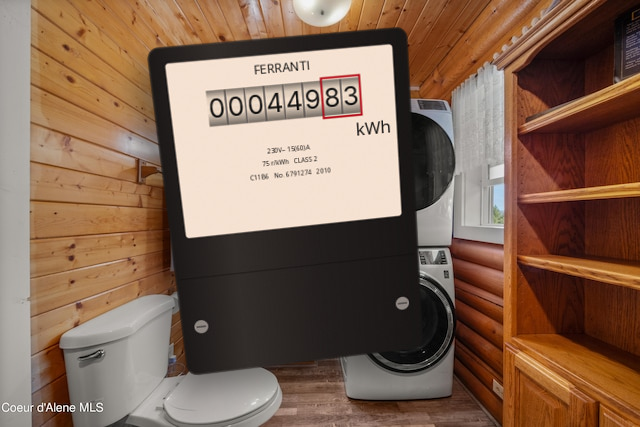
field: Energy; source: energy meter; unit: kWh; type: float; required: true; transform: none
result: 449.83 kWh
